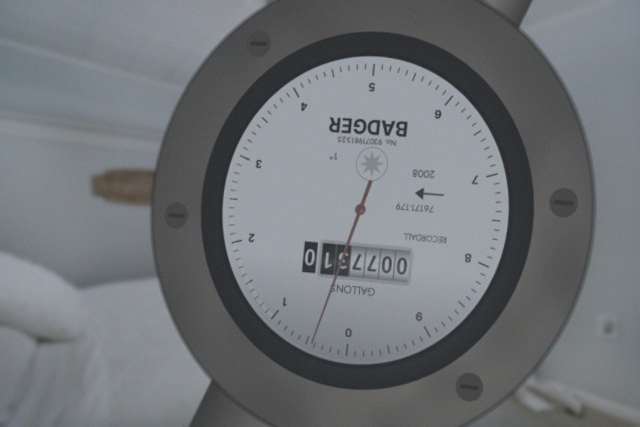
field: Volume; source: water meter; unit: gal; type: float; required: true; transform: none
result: 77310.4 gal
